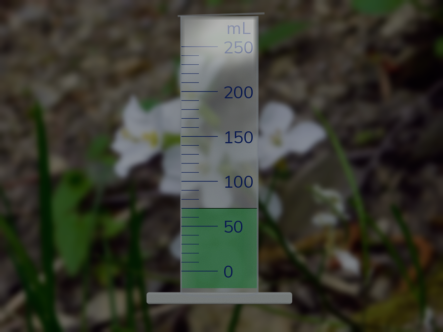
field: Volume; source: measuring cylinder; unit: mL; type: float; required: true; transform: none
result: 70 mL
